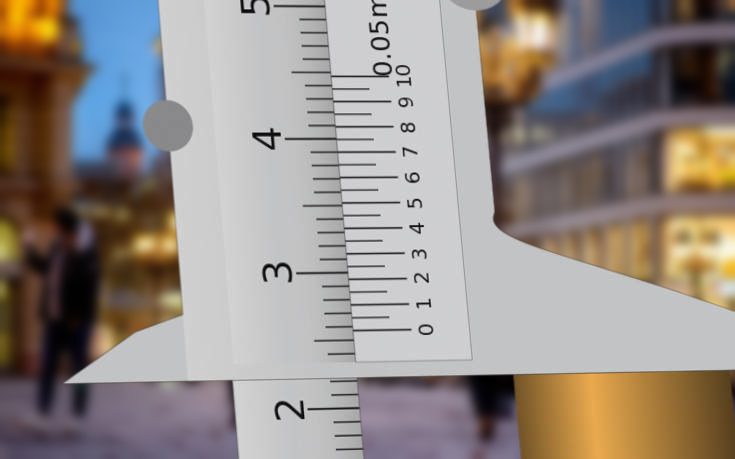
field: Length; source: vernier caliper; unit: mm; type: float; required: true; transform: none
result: 25.7 mm
